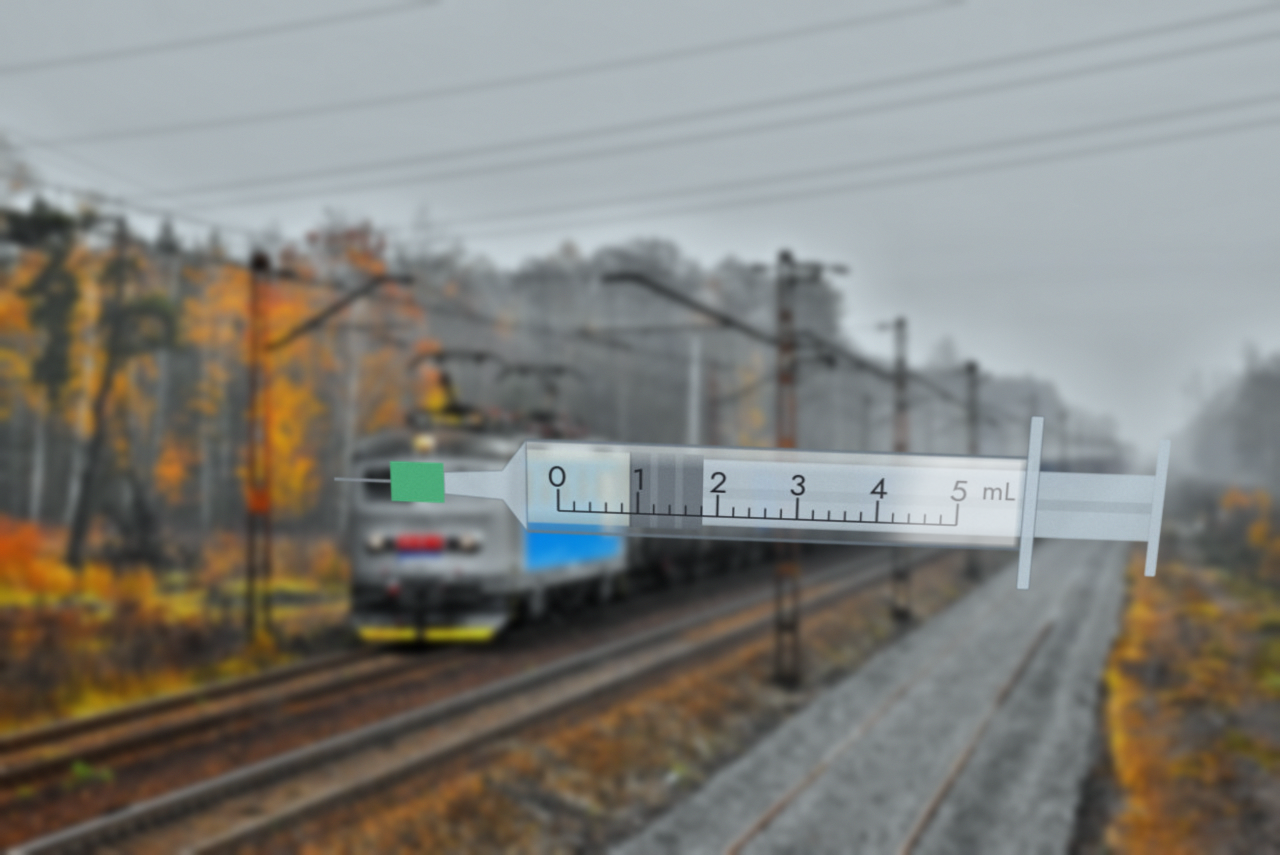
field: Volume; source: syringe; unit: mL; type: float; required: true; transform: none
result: 0.9 mL
